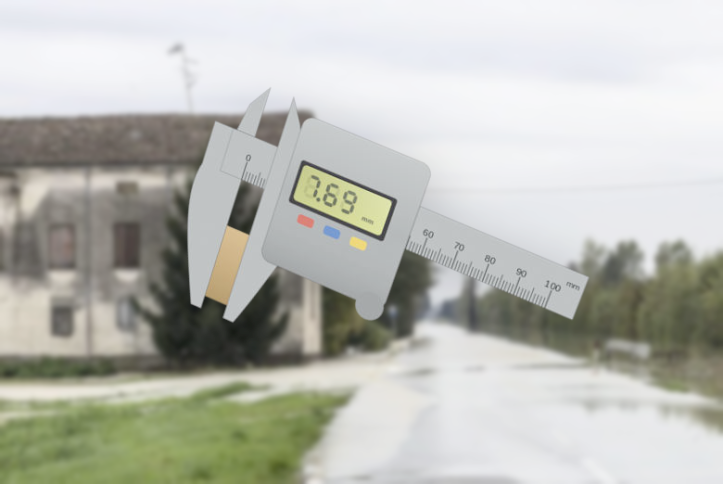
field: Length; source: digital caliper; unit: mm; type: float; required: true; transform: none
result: 7.69 mm
